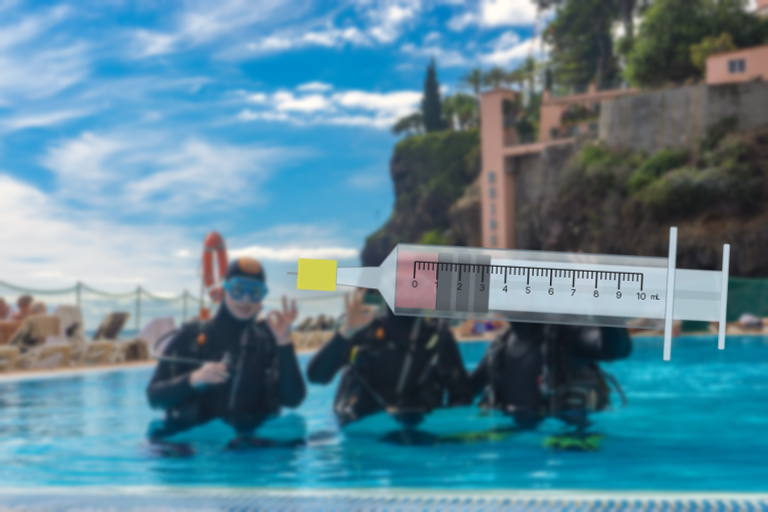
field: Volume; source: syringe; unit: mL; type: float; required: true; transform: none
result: 1 mL
